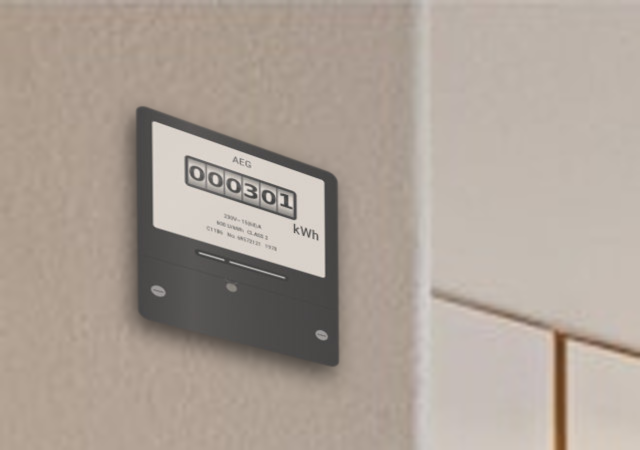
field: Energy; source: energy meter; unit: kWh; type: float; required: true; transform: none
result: 301 kWh
